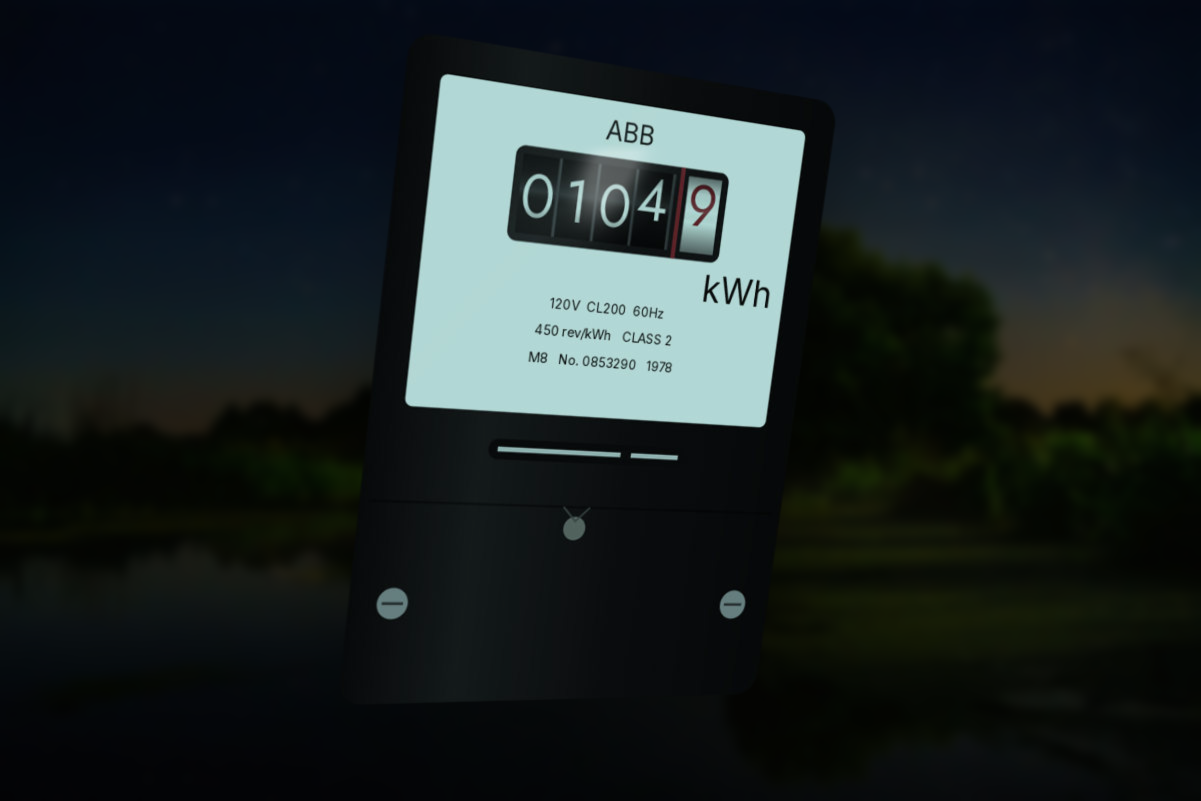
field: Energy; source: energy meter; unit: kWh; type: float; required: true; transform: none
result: 104.9 kWh
